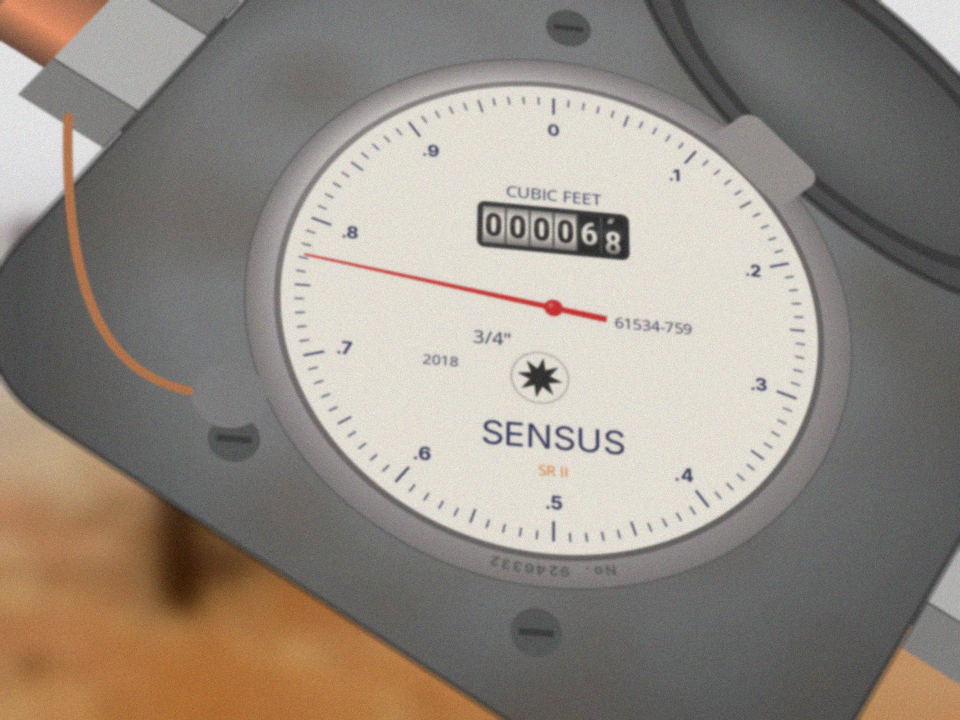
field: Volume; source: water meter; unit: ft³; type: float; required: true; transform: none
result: 67.77 ft³
